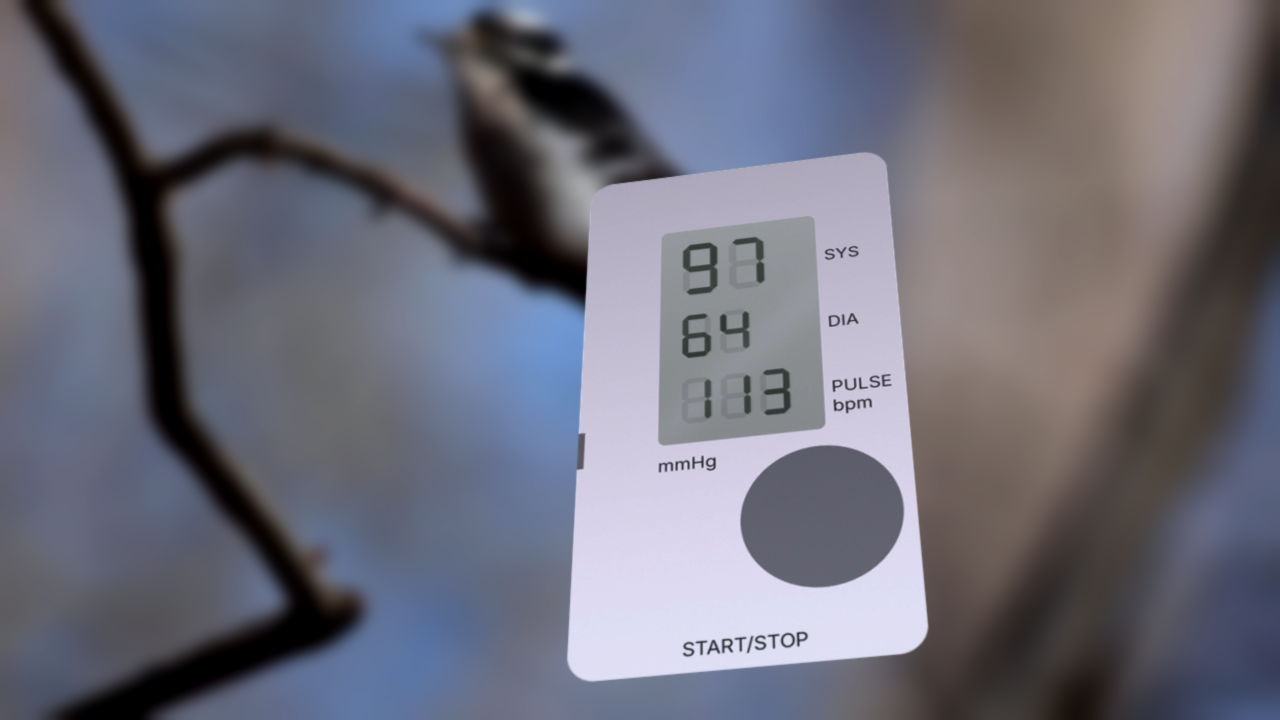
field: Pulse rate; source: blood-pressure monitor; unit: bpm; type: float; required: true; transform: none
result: 113 bpm
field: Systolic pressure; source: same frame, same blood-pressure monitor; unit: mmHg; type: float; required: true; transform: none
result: 97 mmHg
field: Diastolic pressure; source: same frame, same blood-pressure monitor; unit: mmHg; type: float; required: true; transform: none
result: 64 mmHg
